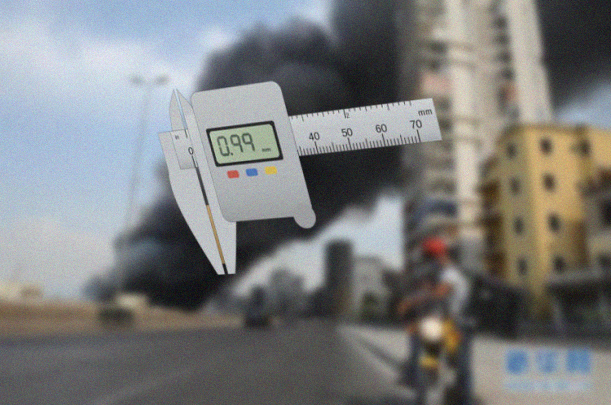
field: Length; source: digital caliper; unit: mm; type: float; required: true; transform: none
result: 0.99 mm
